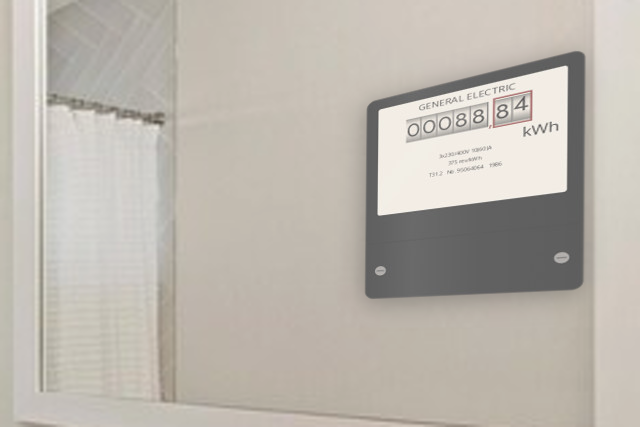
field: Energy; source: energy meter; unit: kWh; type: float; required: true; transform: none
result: 88.84 kWh
